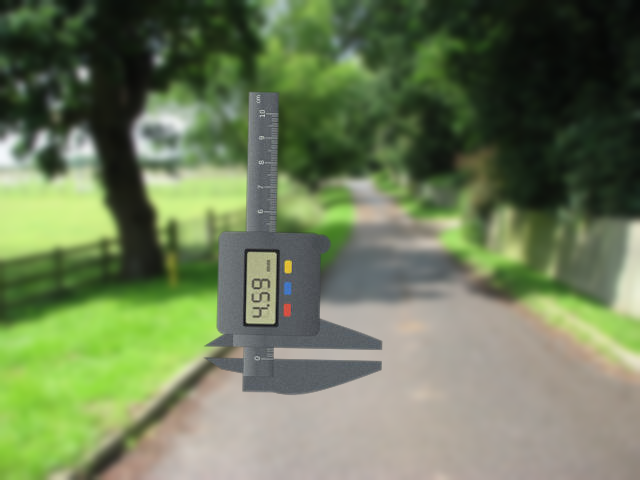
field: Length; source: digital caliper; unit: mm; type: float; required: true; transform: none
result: 4.59 mm
